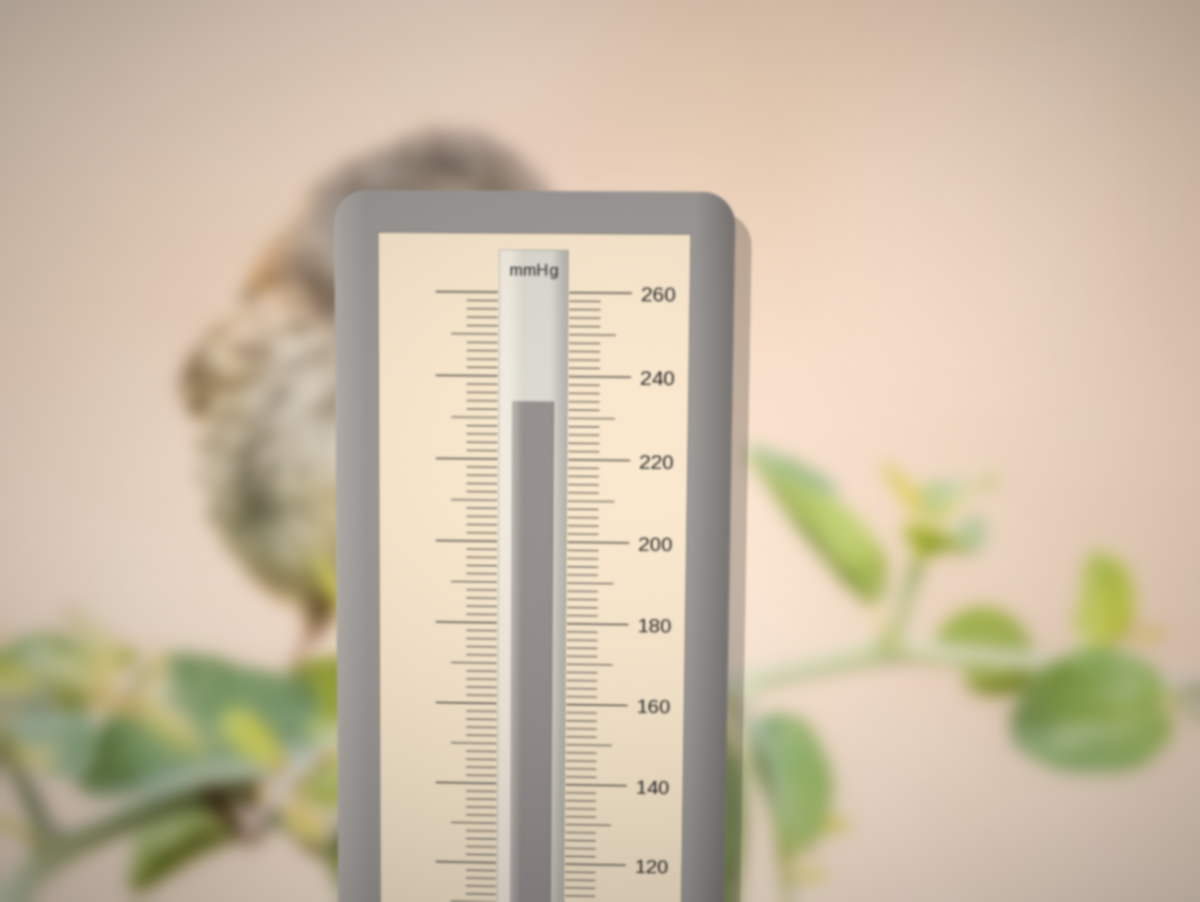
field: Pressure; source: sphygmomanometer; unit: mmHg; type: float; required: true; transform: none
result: 234 mmHg
